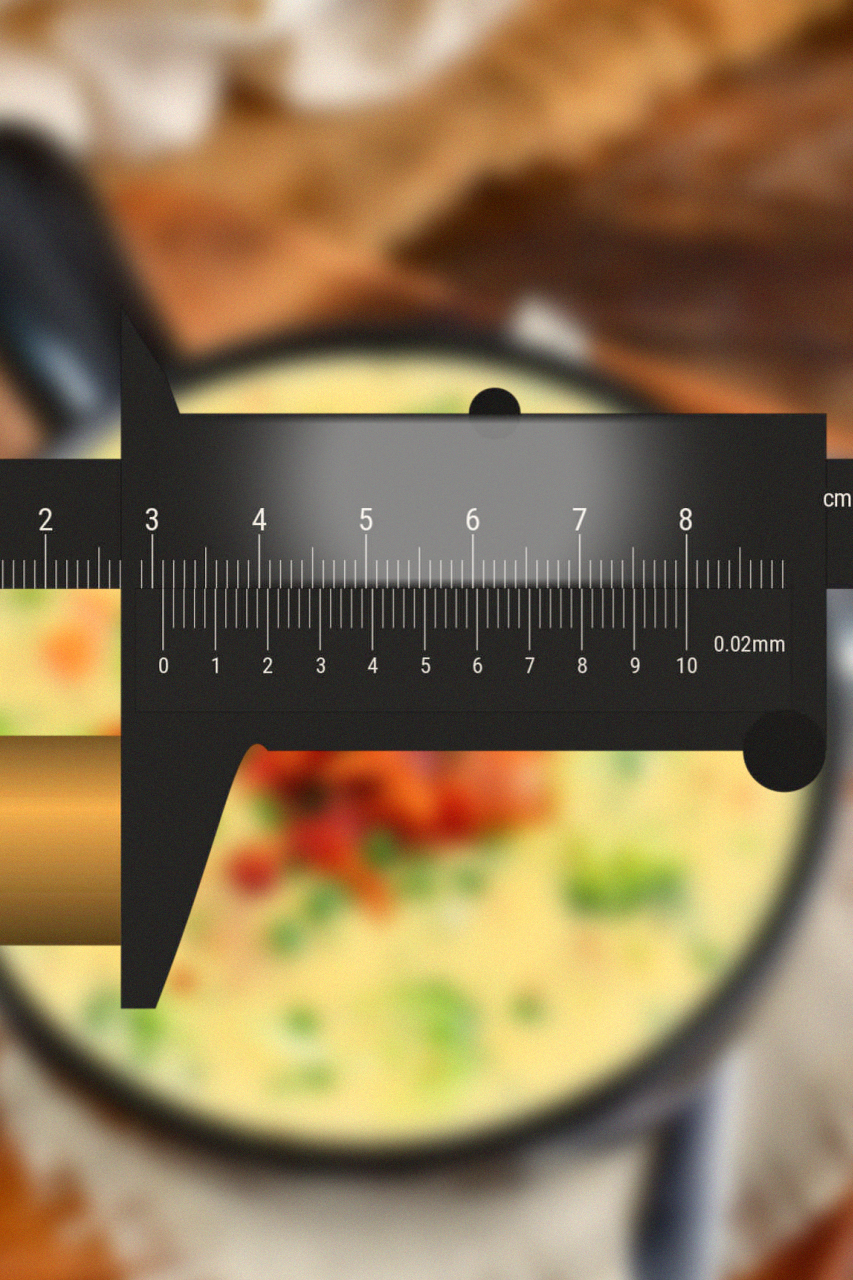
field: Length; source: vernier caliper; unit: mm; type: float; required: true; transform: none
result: 31.0 mm
